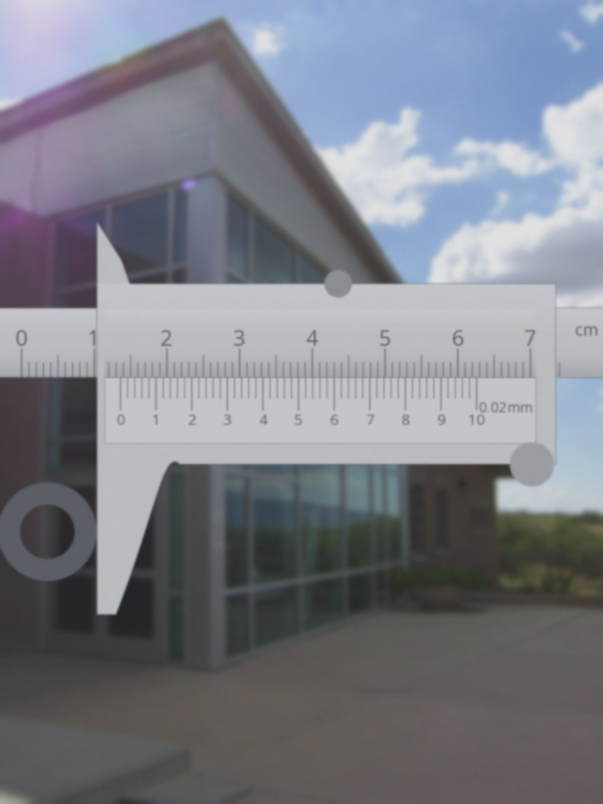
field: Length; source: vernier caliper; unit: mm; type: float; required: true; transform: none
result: 13.6 mm
